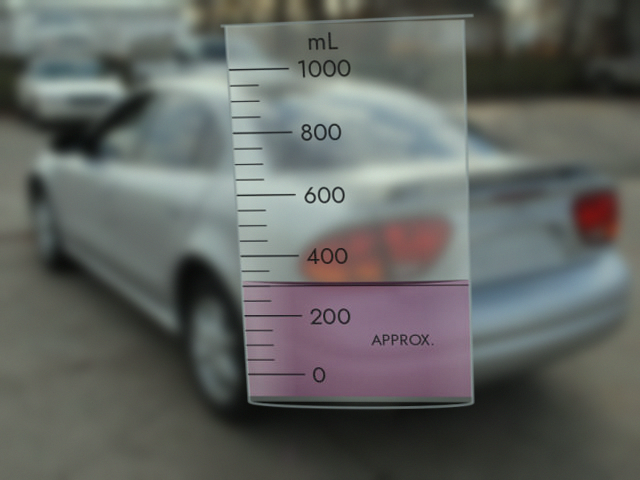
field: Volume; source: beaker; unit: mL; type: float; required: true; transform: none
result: 300 mL
